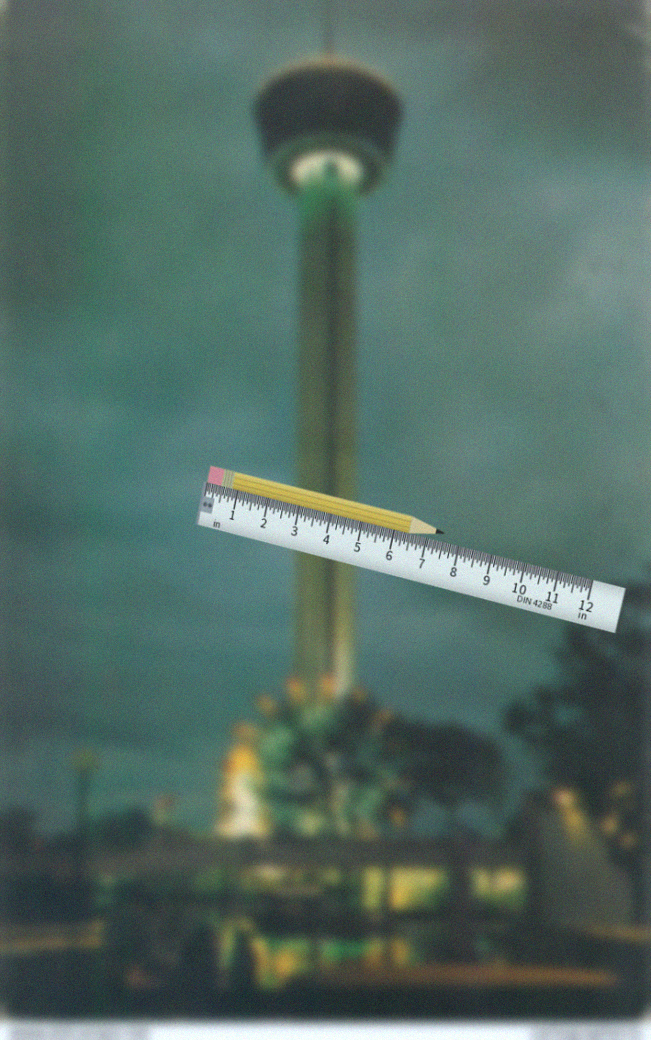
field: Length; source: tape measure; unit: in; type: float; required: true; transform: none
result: 7.5 in
